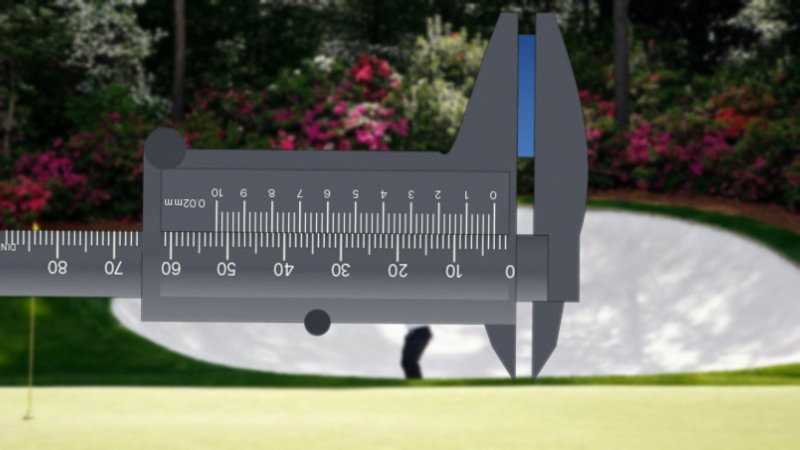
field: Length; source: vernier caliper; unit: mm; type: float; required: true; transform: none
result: 3.0 mm
